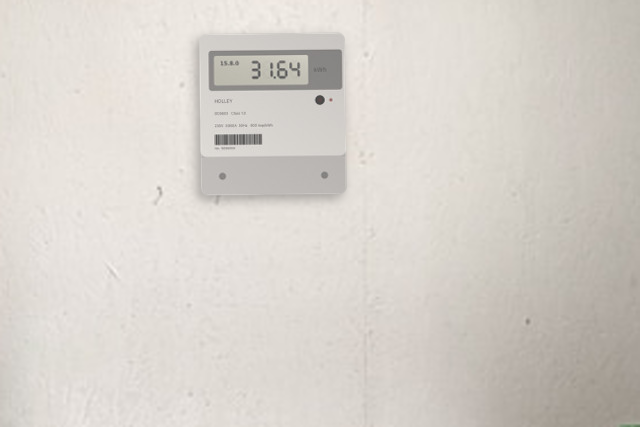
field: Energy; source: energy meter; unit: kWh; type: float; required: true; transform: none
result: 31.64 kWh
